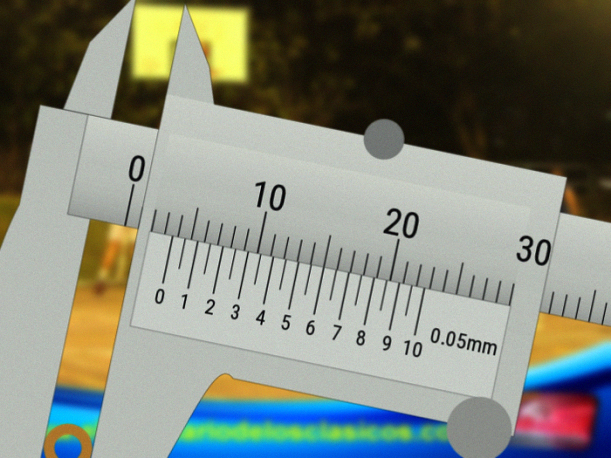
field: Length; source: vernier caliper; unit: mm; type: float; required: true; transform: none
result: 3.6 mm
